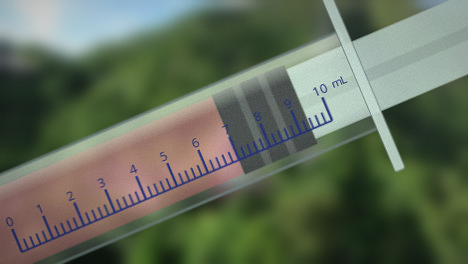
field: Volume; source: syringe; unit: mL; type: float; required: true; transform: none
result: 7 mL
